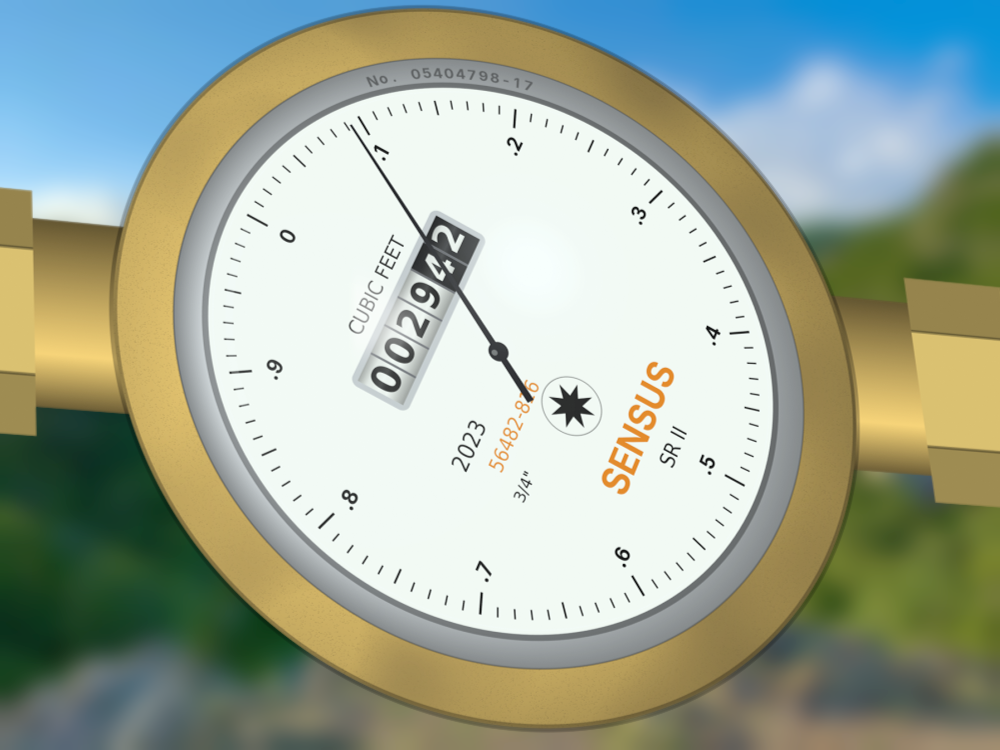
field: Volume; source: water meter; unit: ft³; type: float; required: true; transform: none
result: 2942.09 ft³
